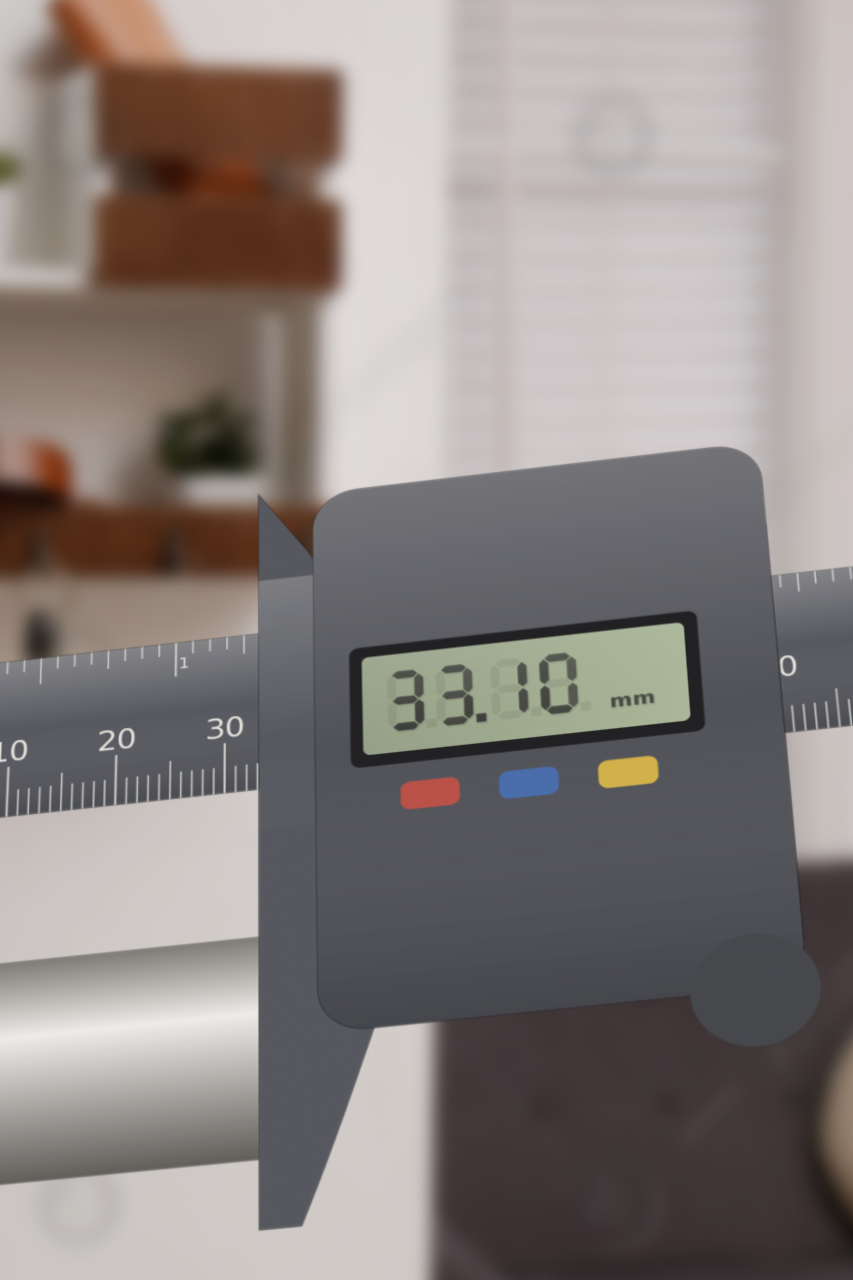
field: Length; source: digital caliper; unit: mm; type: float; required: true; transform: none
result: 33.10 mm
